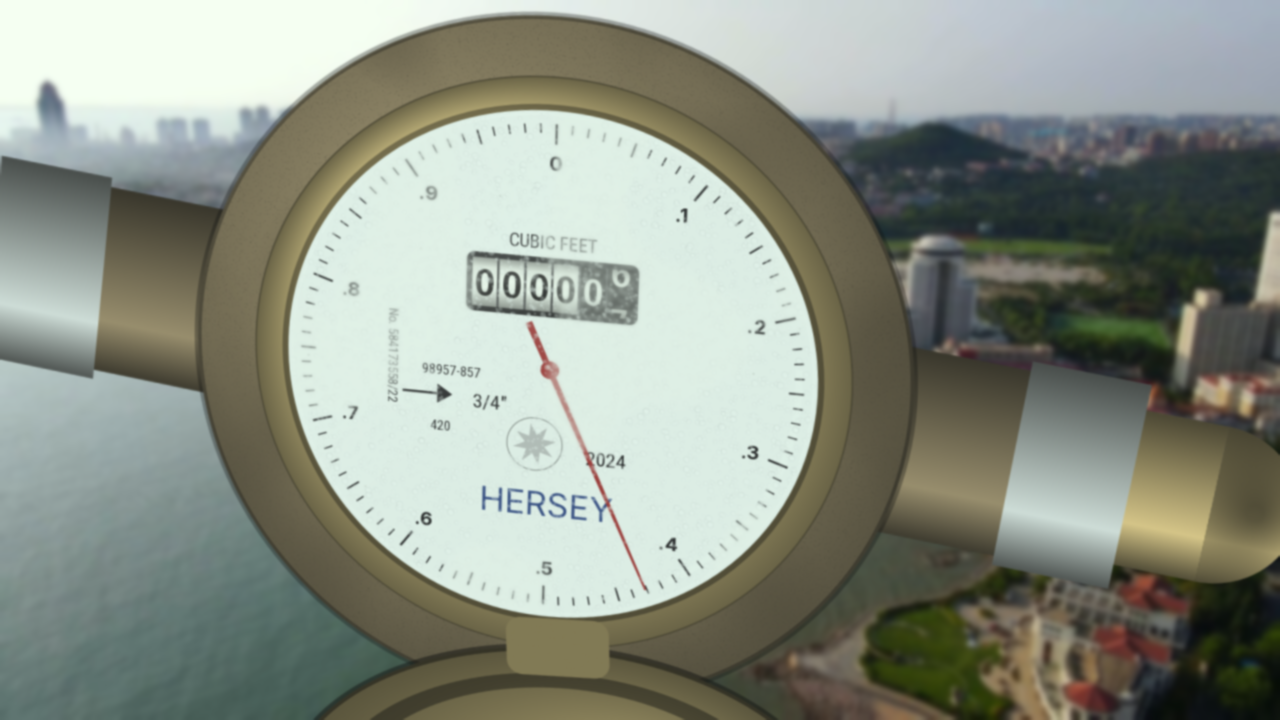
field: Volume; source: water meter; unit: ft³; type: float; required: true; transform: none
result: 6.43 ft³
